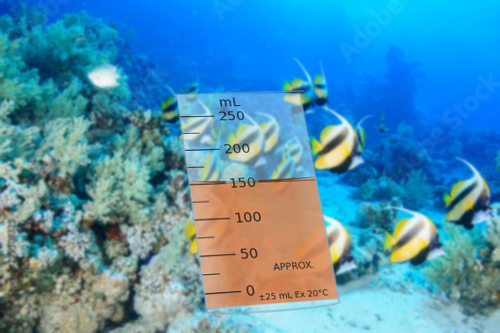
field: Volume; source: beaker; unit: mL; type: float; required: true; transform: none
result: 150 mL
